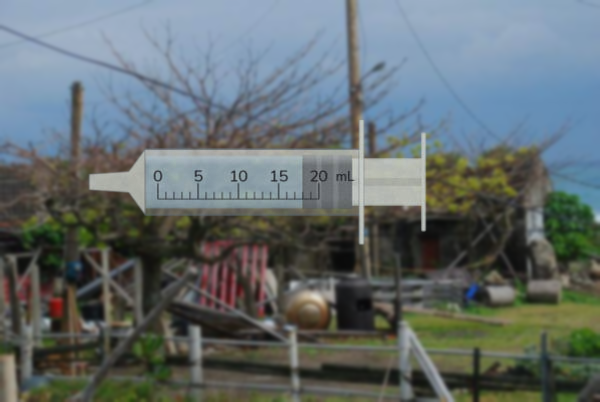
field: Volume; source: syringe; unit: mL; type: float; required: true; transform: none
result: 18 mL
